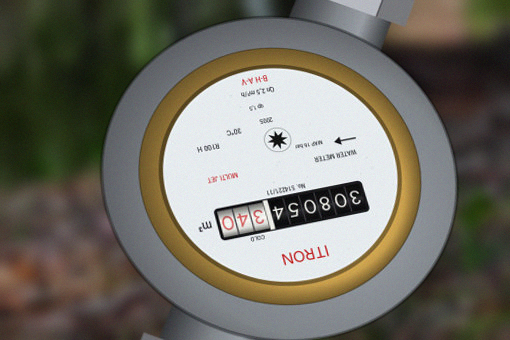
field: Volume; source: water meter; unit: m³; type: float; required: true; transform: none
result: 308054.340 m³
